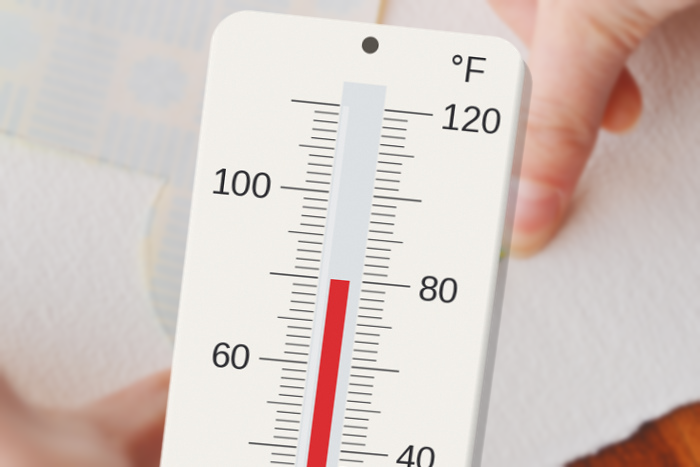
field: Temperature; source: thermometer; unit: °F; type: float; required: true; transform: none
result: 80 °F
